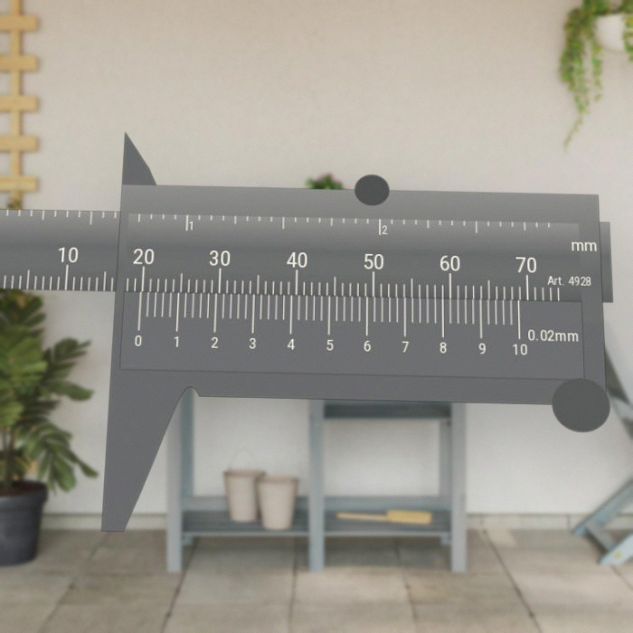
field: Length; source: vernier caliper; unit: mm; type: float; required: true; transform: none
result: 19.8 mm
